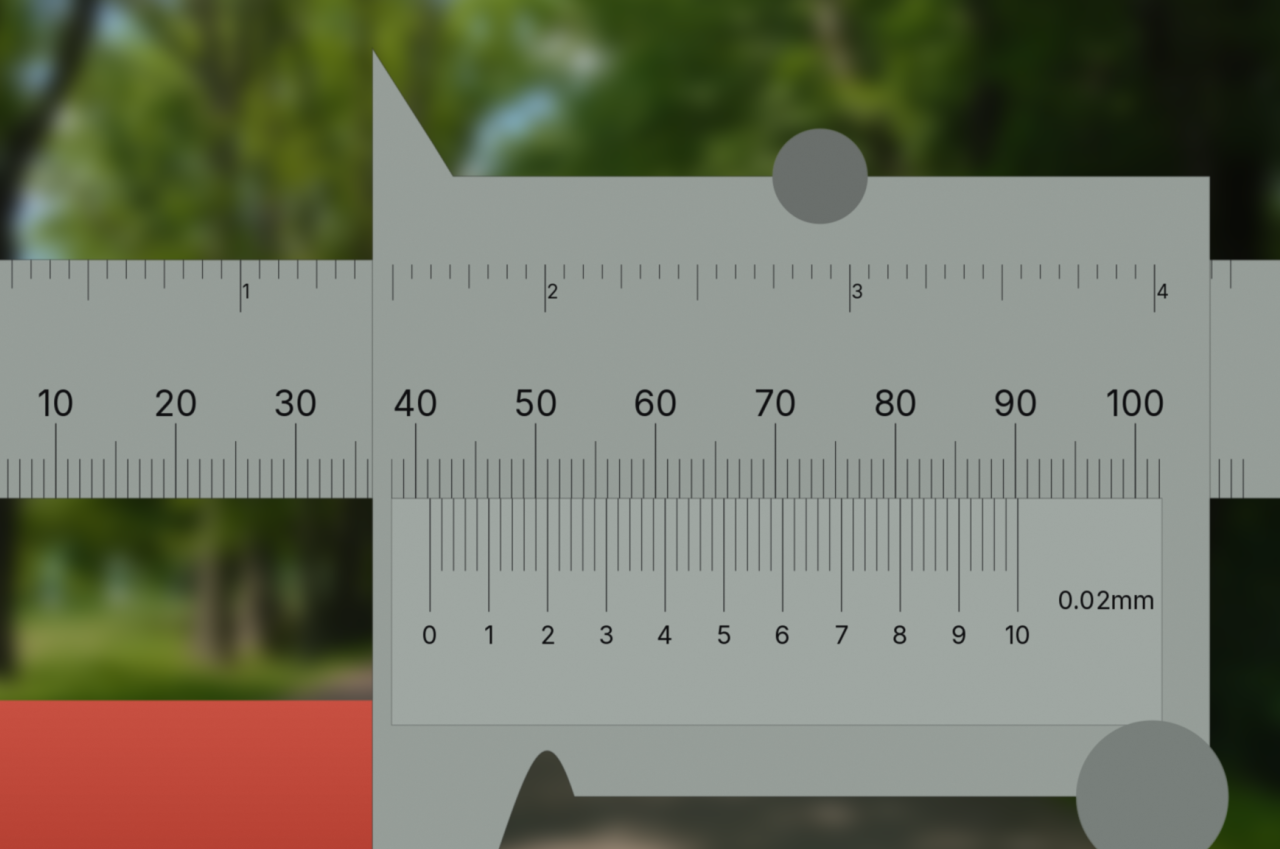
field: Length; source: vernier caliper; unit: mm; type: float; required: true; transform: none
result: 41.2 mm
